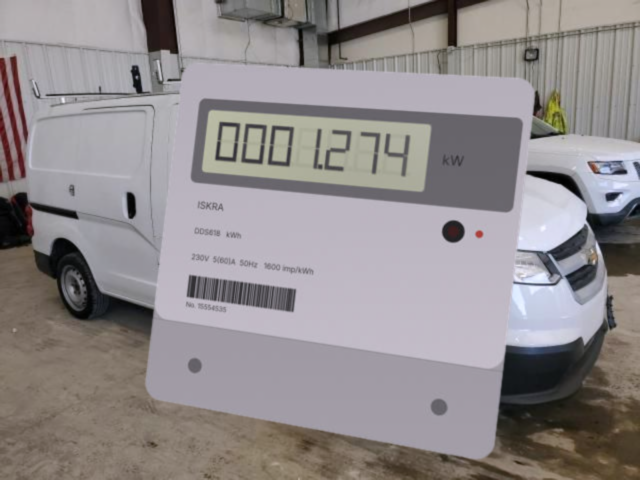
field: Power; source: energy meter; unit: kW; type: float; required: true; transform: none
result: 1.274 kW
